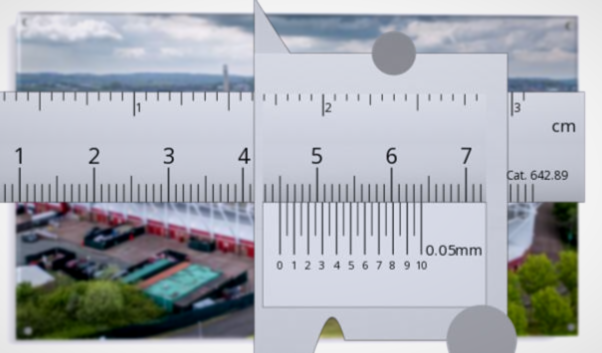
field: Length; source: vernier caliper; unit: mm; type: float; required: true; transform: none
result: 45.0 mm
